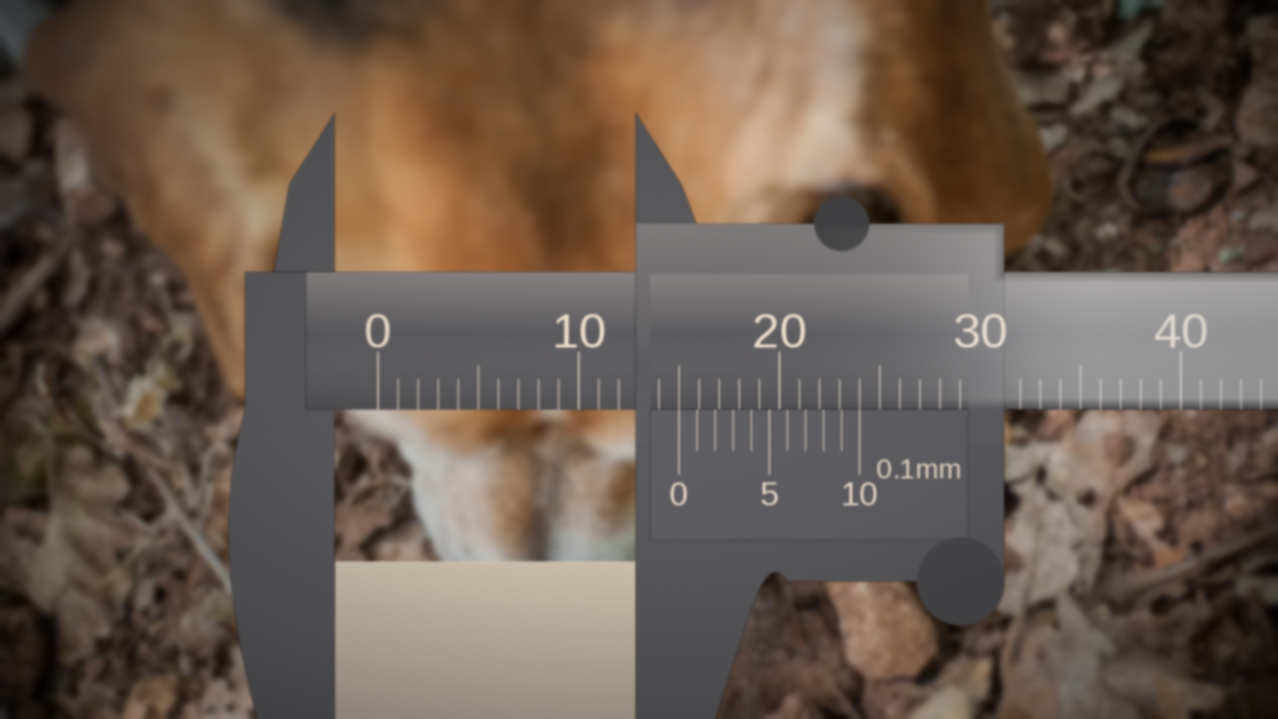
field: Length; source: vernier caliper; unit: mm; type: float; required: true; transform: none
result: 15.0 mm
